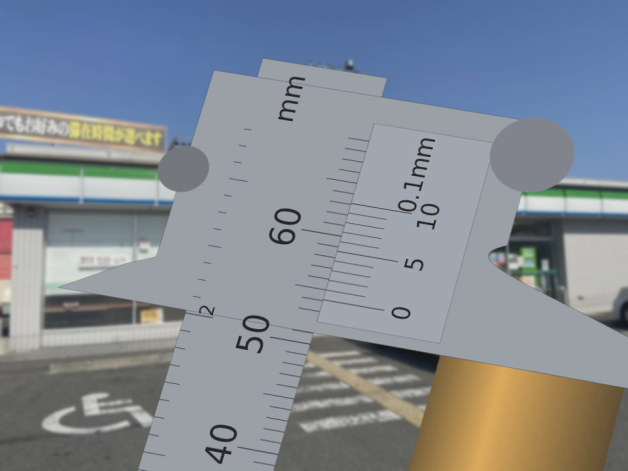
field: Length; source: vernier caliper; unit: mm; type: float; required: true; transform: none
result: 54.1 mm
